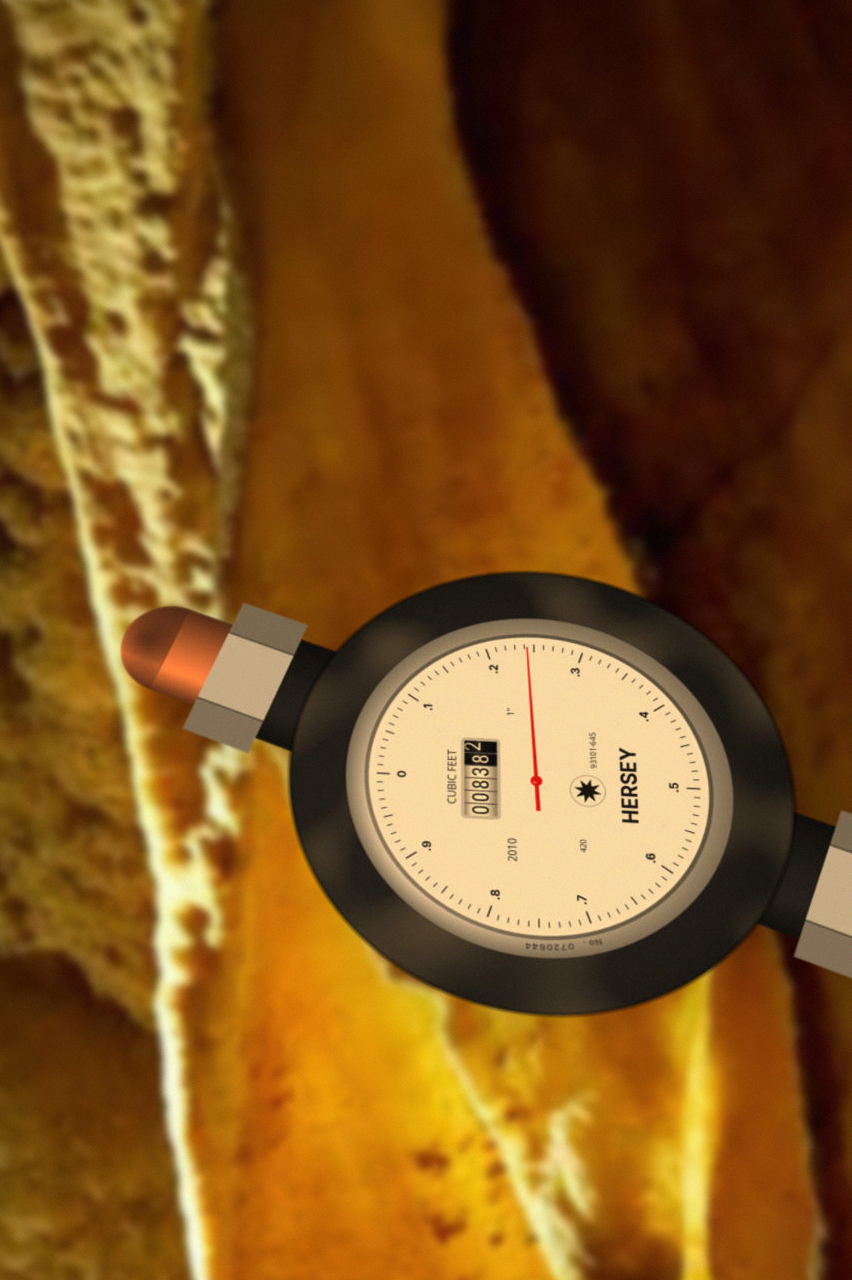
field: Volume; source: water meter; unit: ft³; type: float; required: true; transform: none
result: 8382.24 ft³
